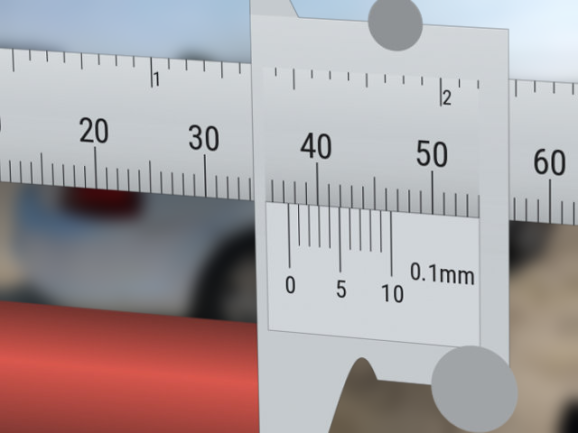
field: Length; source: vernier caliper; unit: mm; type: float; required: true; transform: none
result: 37.4 mm
